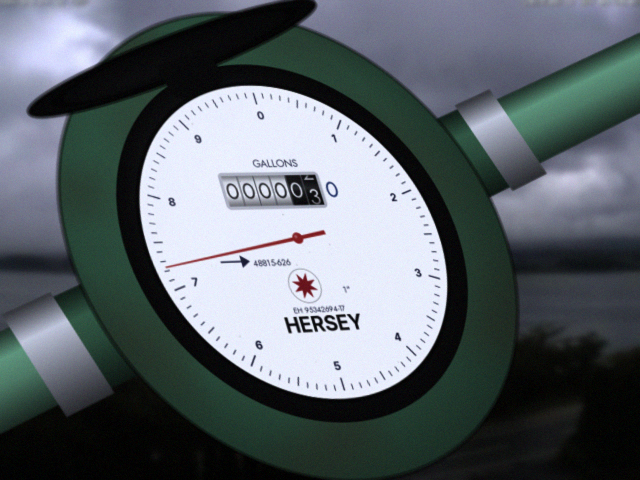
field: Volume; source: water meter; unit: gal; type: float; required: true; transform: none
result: 27.2 gal
